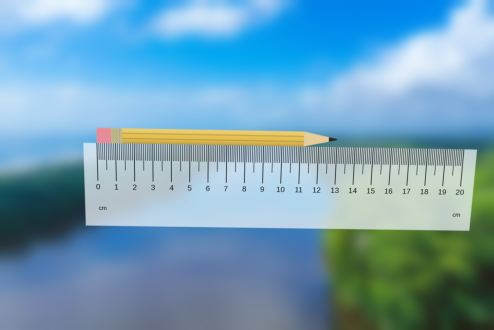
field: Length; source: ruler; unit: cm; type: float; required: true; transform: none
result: 13 cm
